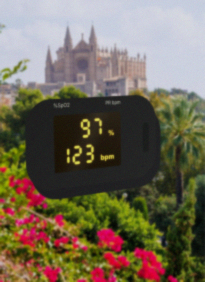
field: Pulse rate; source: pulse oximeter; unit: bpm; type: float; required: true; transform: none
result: 123 bpm
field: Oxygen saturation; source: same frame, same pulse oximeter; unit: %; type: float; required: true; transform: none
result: 97 %
